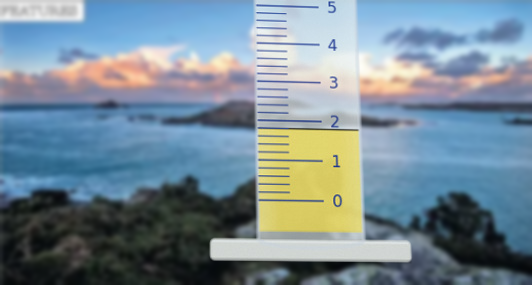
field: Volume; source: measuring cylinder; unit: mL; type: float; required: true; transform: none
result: 1.8 mL
